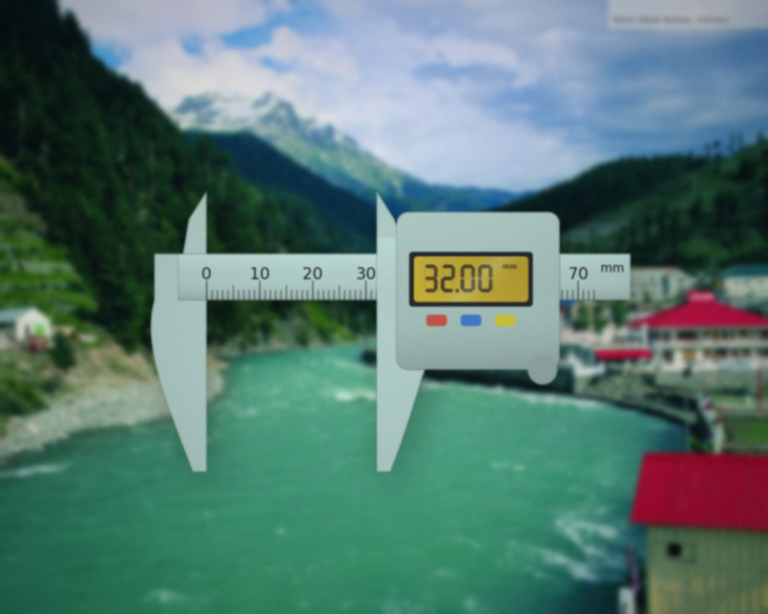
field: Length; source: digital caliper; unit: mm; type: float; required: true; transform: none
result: 32.00 mm
